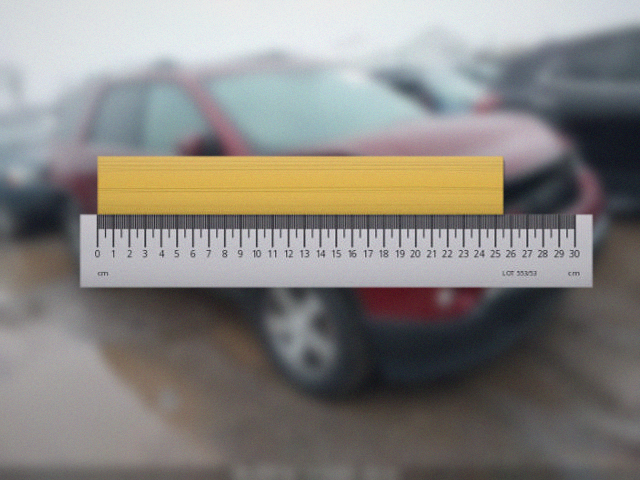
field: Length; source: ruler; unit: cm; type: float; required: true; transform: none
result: 25.5 cm
